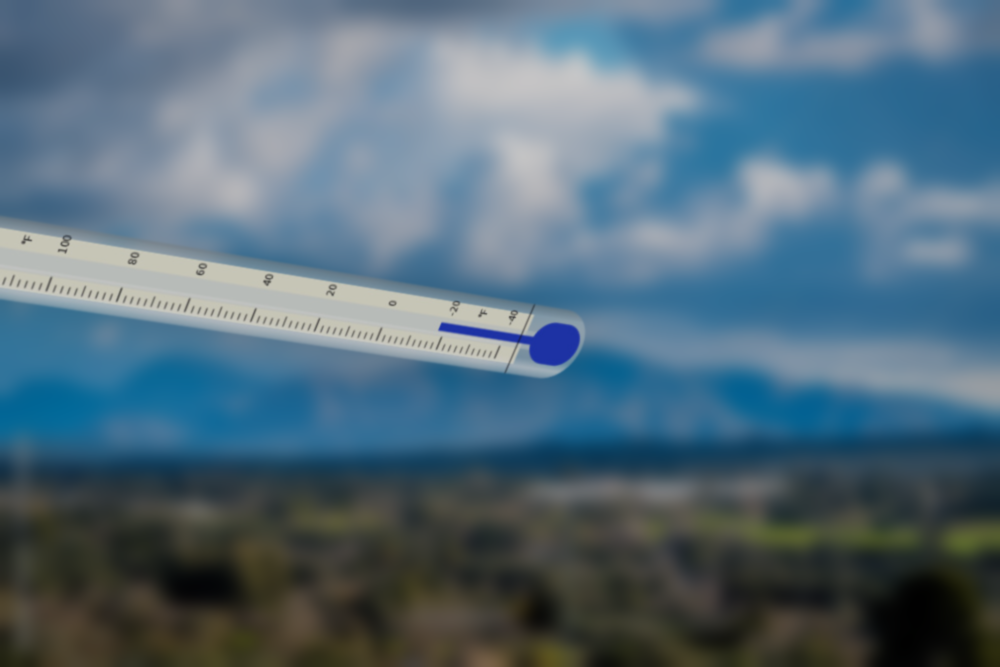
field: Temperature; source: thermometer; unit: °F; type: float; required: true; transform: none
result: -18 °F
